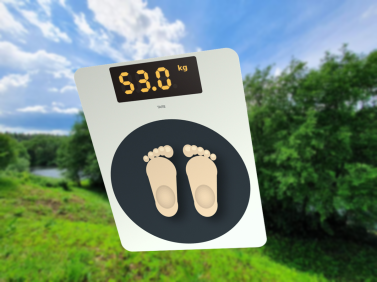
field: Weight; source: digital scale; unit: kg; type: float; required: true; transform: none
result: 53.0 kg
